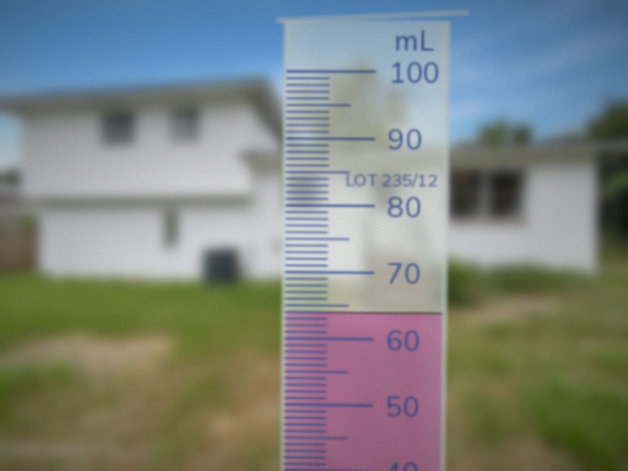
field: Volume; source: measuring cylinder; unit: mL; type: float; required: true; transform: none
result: 64 mL
